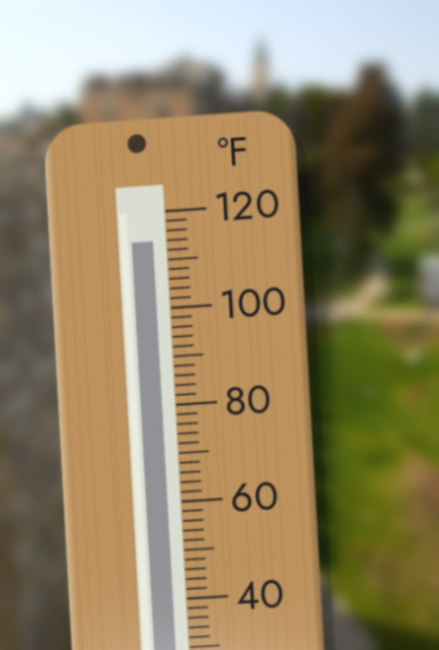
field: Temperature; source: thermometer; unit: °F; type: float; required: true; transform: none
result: 114 °F
